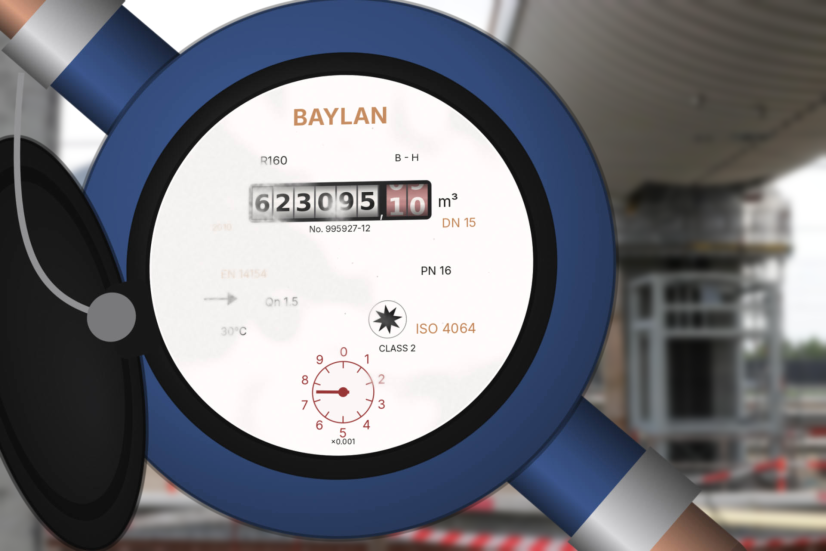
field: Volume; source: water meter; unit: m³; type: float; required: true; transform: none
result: 623095.097 m³
